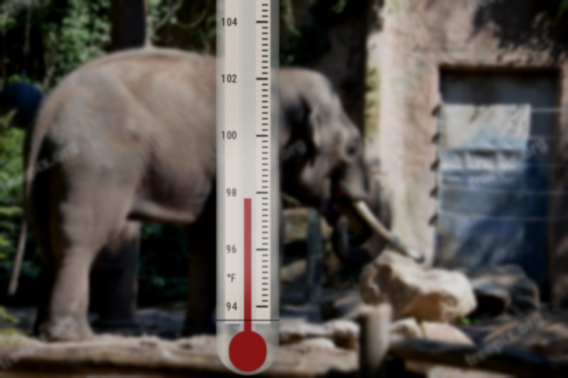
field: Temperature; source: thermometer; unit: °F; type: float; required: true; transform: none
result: 97.8 °F
